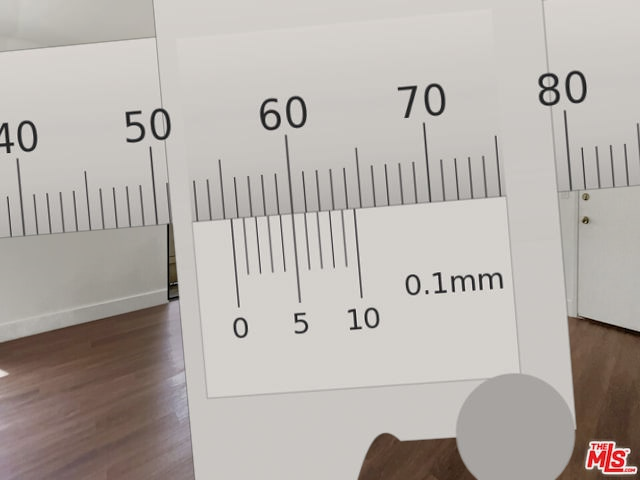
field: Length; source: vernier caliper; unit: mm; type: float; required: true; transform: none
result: 55.5 mm
